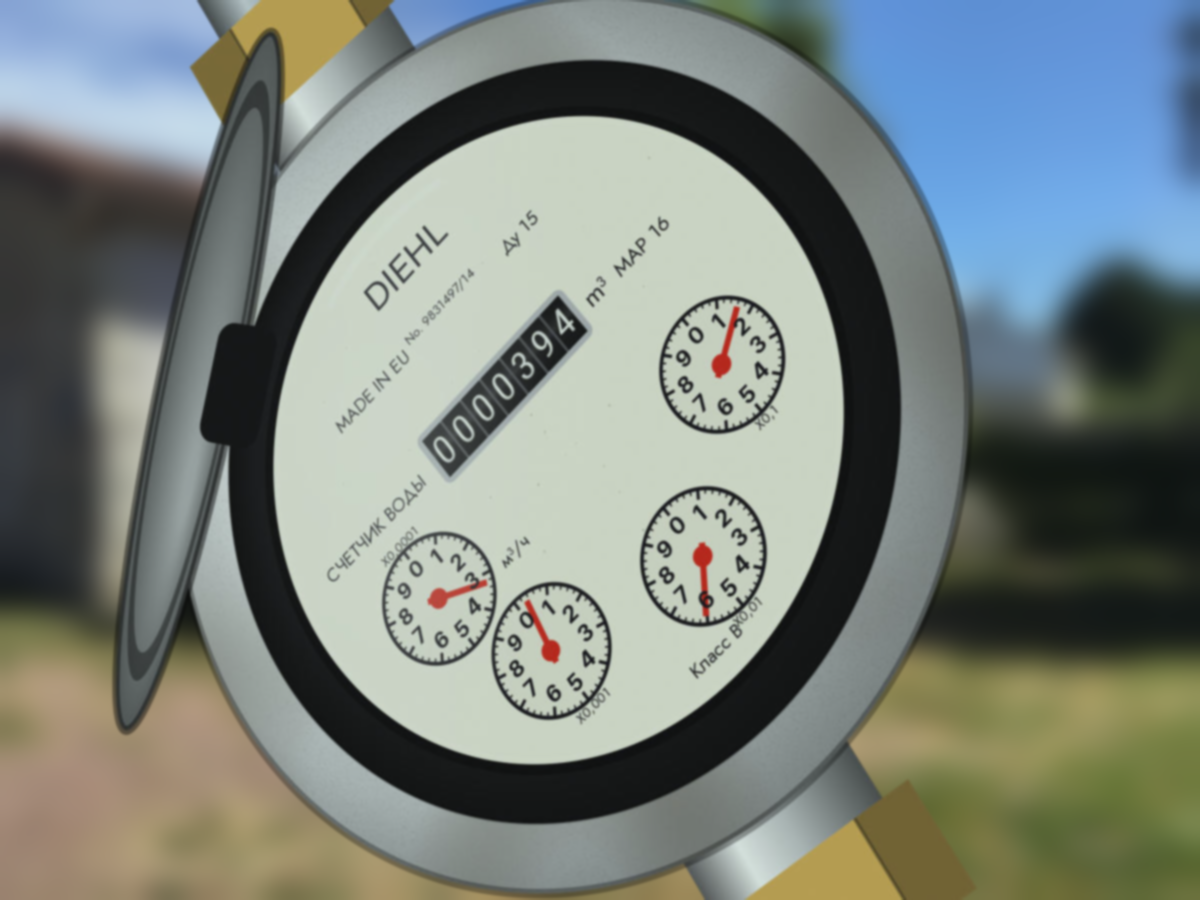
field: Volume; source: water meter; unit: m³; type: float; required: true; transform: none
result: 394.1603 m³
